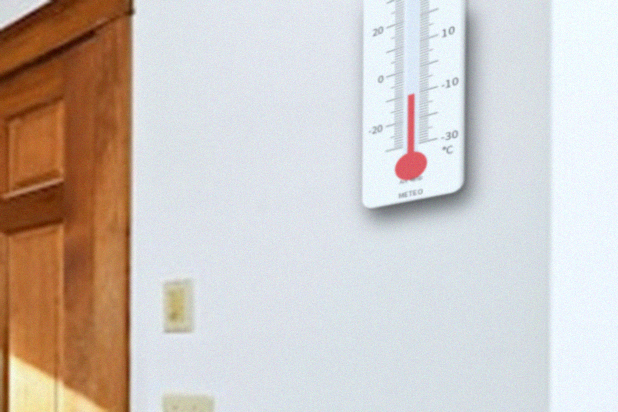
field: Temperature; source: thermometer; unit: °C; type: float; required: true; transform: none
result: -10 °C
